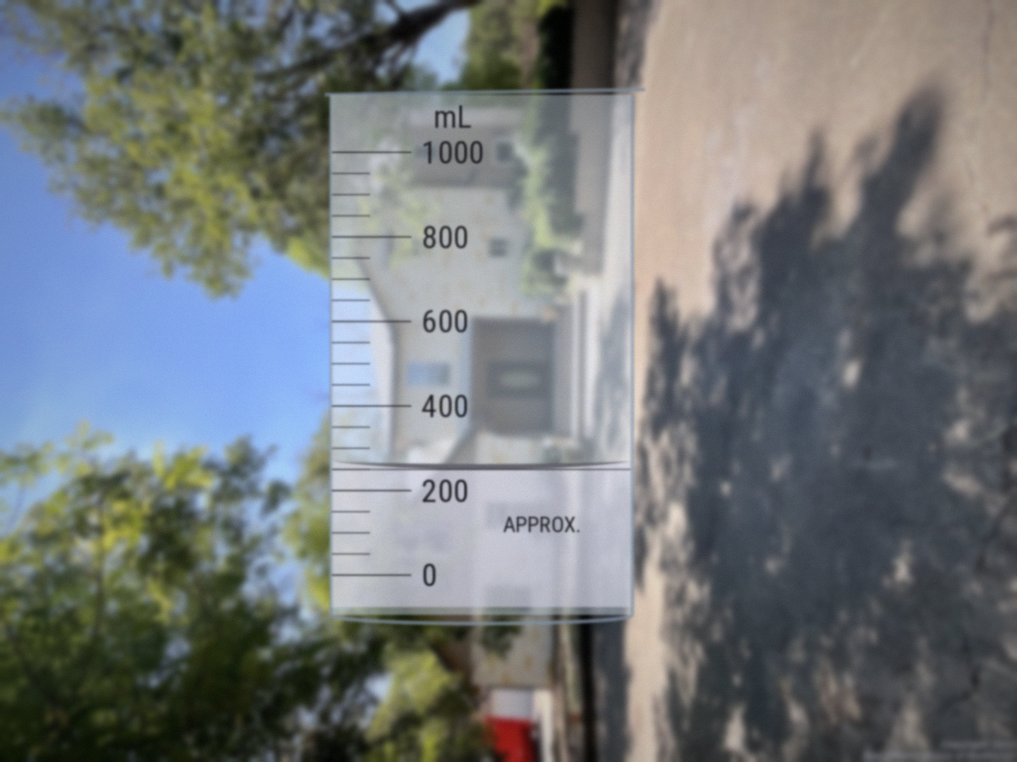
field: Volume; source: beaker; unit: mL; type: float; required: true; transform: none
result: 250 mL
